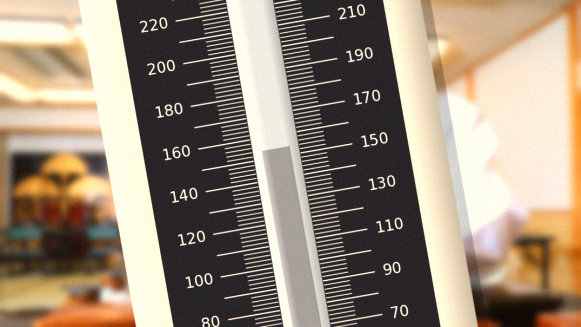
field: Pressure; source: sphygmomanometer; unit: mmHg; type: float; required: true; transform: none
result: 154 mmHg
